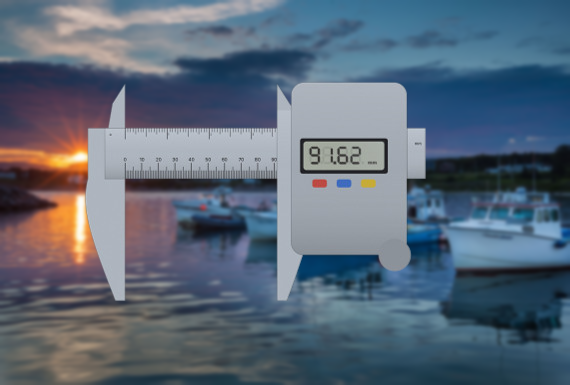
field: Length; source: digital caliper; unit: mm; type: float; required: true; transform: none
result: 91.62 mm
